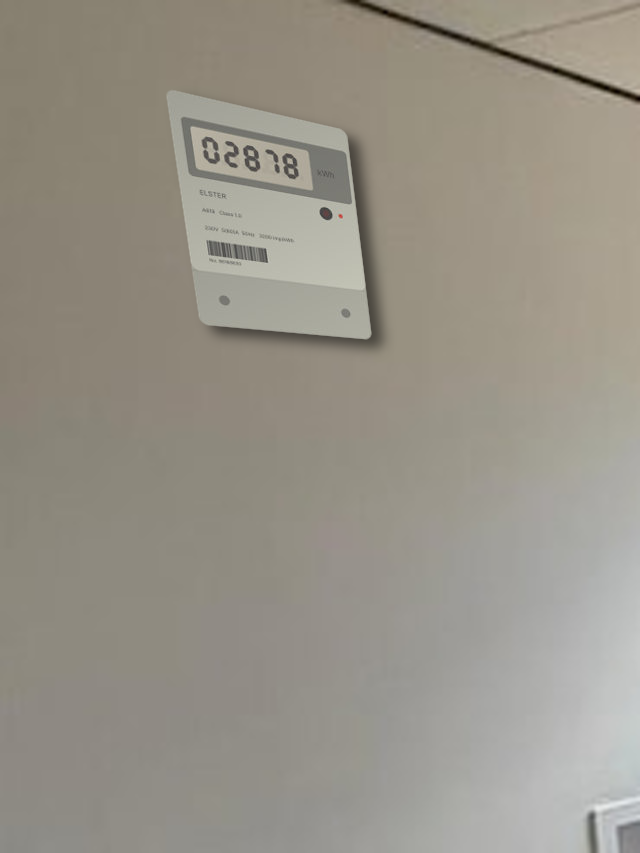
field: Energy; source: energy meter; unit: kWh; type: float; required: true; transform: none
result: 2878 kWh
